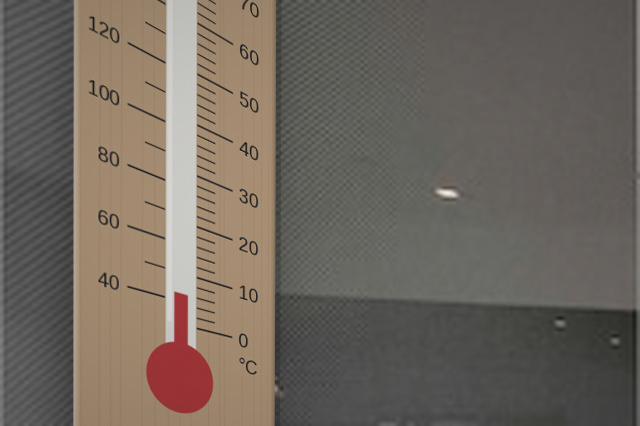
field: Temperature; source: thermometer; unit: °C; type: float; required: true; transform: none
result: 6 °C
